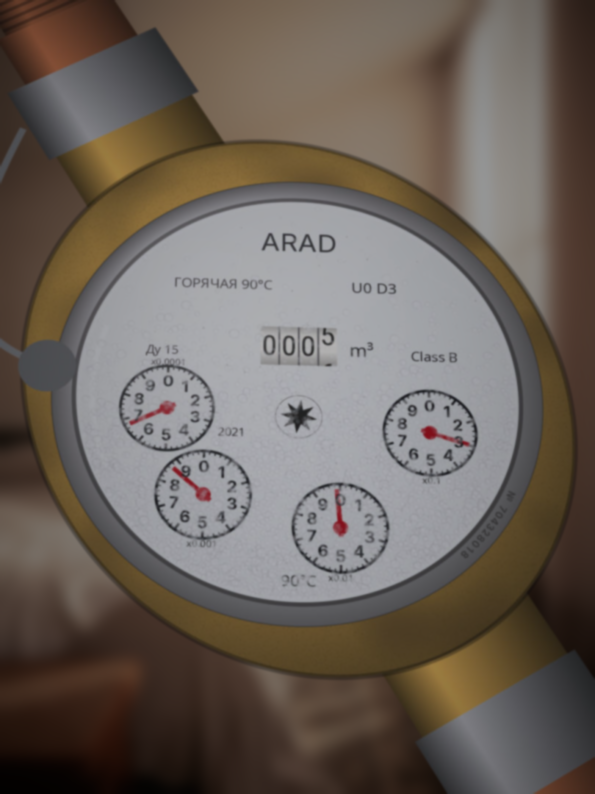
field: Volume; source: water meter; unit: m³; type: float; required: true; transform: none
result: 5.2986 m³
